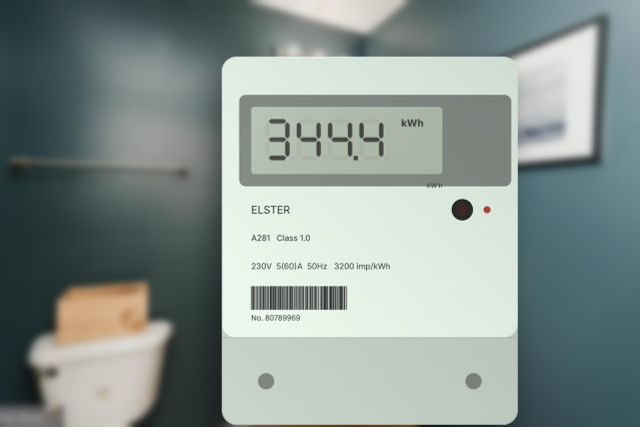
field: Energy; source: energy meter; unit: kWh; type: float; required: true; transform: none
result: 344.4 kWh
